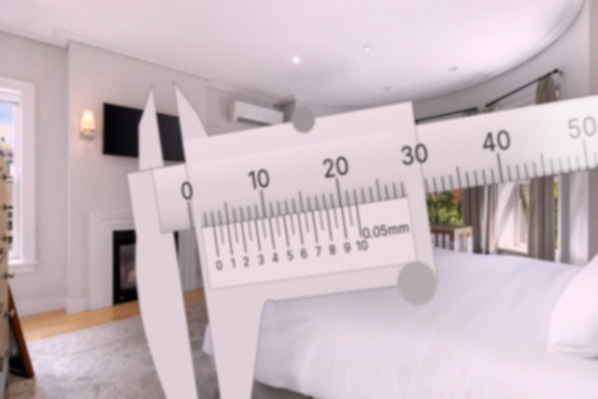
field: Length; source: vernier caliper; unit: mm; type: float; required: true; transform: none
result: 3.0 mm
